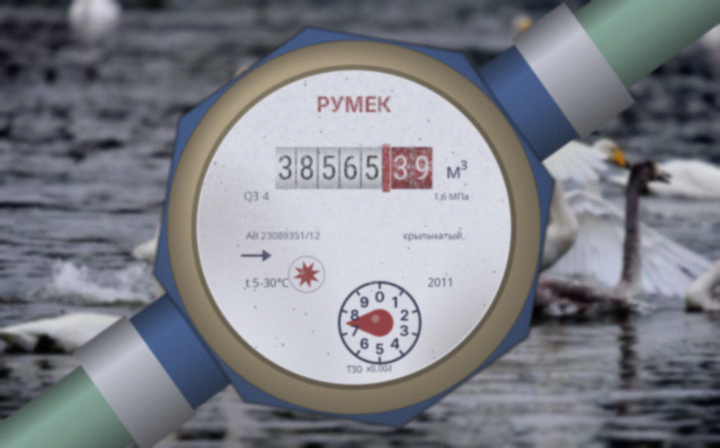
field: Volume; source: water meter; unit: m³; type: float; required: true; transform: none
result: 38565.397 m³
